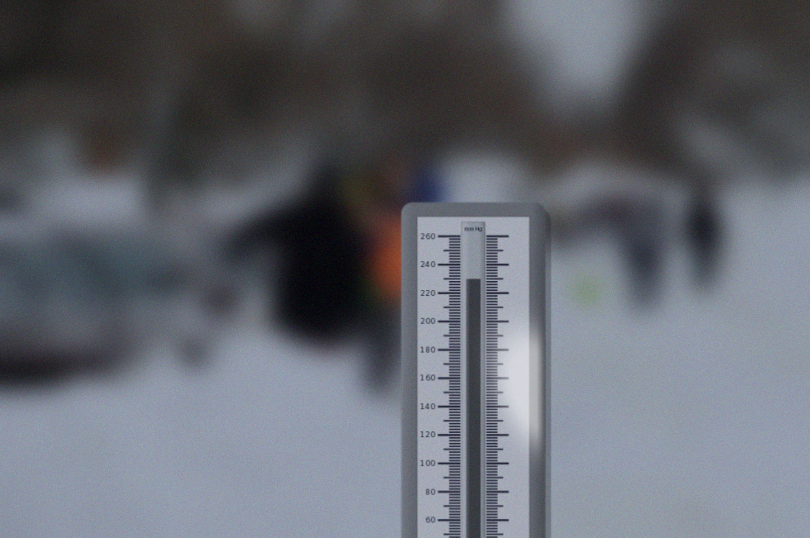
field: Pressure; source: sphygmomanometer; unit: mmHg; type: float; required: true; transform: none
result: 230 mmHg
